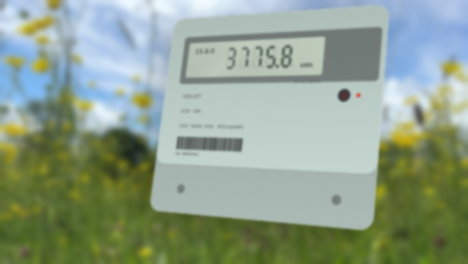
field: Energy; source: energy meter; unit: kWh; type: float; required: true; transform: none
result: 3775.8 kWh
